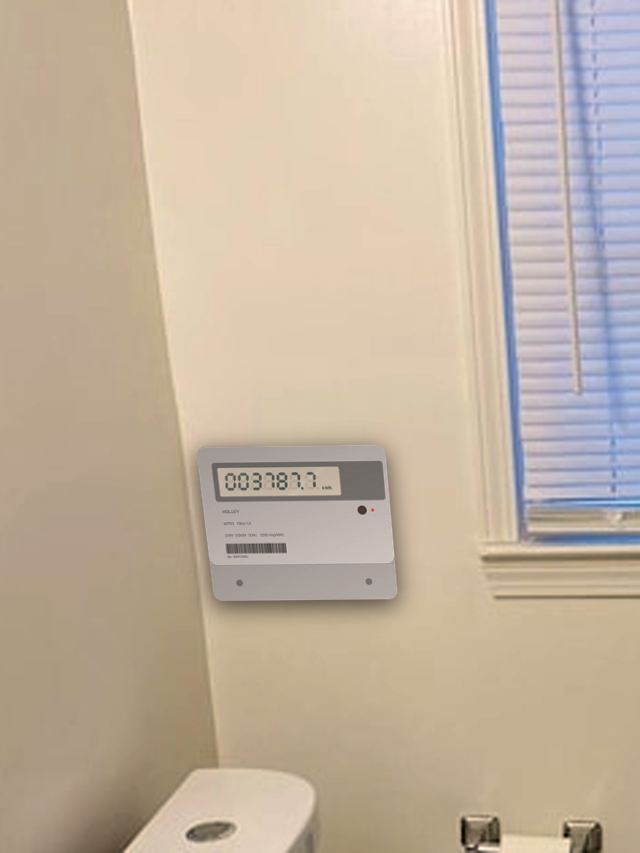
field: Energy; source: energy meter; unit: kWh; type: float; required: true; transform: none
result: 3787.7 kWh
